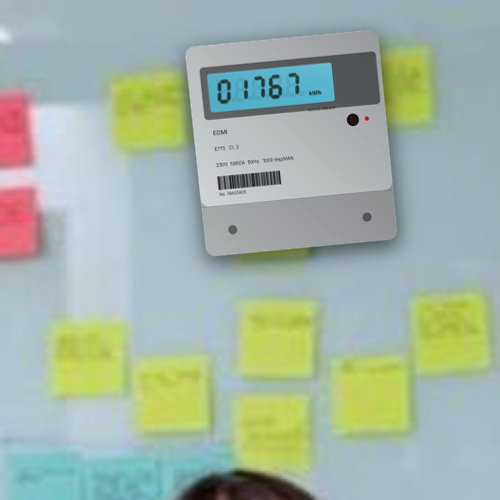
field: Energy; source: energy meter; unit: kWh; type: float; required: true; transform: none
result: 1767 kWh
